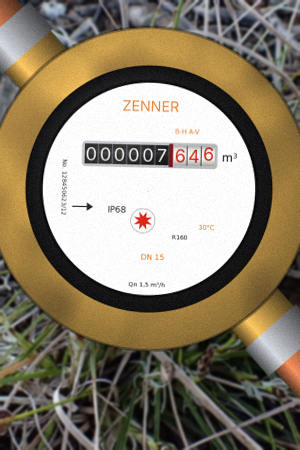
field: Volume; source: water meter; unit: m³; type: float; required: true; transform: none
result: 7.646 m³
